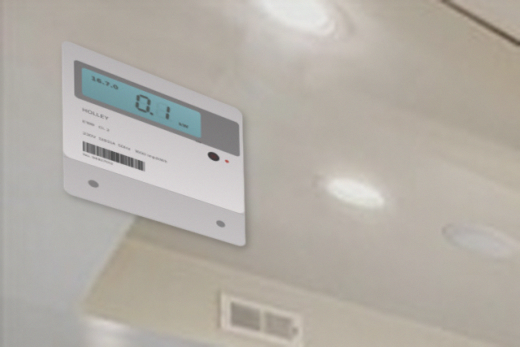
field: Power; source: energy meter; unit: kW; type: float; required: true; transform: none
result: 0.1 kW
